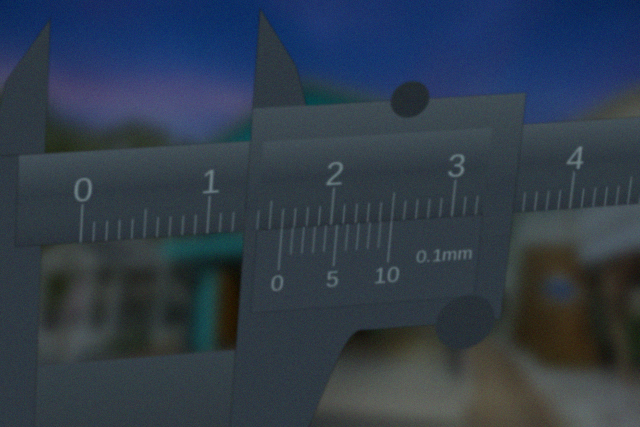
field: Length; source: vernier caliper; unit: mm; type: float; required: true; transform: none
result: 16.0 mm
